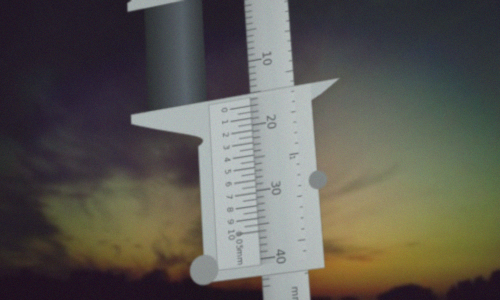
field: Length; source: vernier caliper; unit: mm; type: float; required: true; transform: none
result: 17.0 mm
